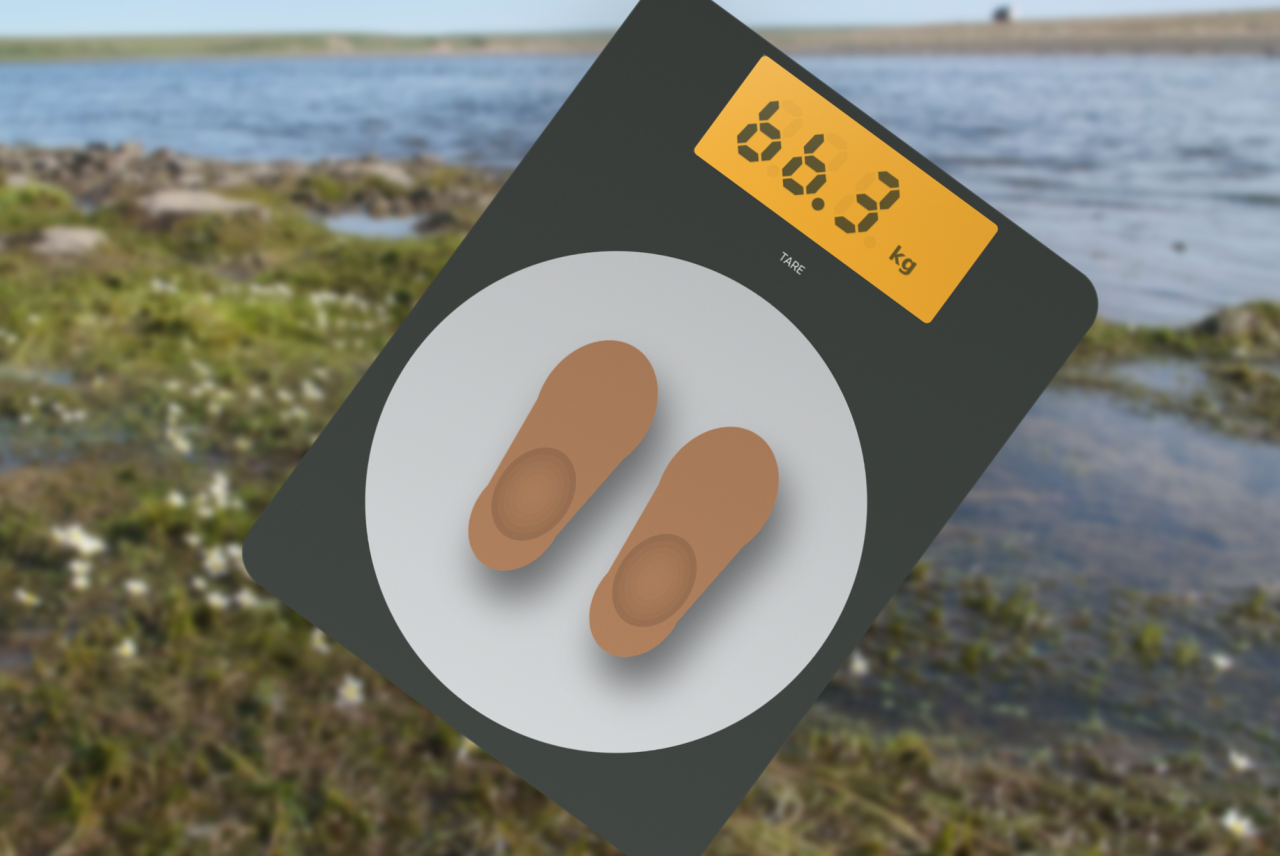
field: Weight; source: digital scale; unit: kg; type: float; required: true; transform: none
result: 66.3 kg
